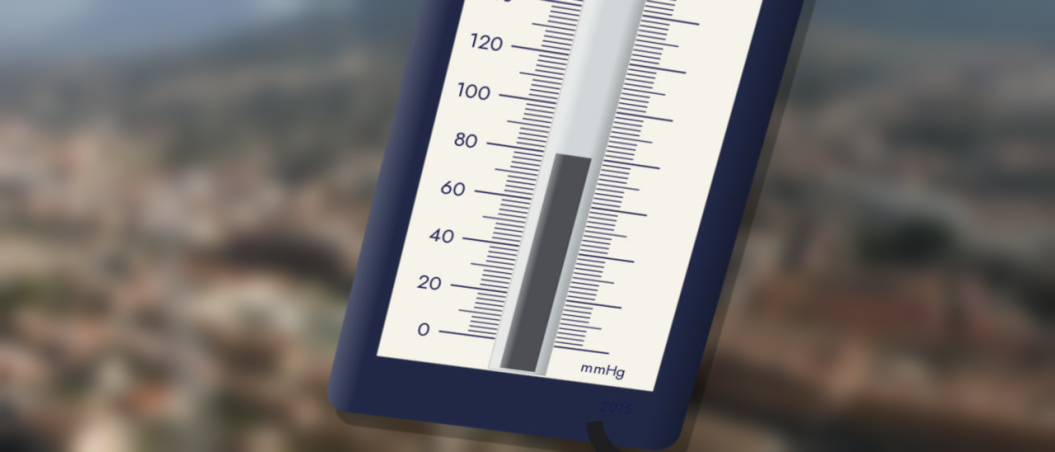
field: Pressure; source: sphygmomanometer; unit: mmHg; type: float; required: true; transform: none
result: 80 mmHg
